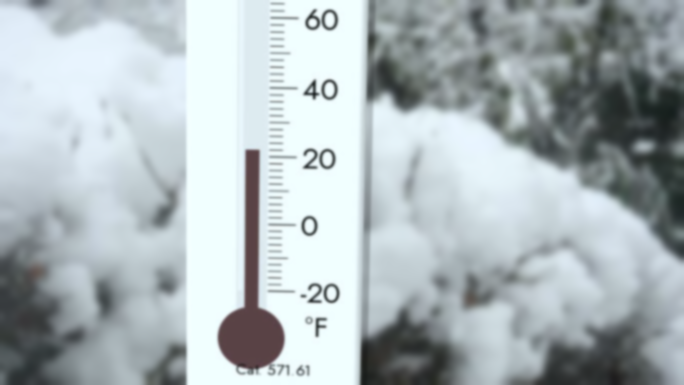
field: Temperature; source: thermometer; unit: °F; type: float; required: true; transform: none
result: 22 °F
